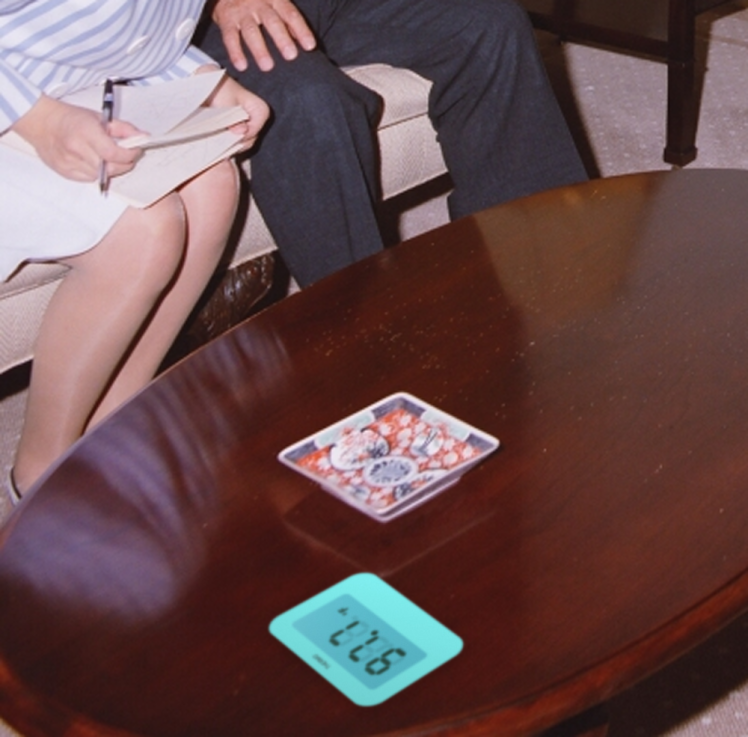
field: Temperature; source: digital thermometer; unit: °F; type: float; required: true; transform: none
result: 97.7 °F
